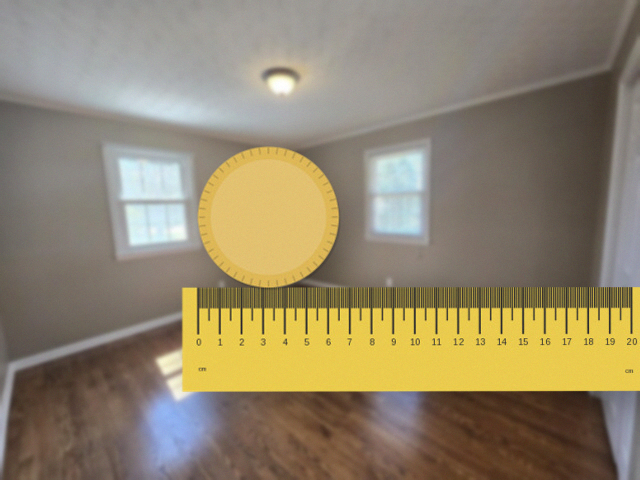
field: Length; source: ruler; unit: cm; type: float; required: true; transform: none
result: 6.5 cm
